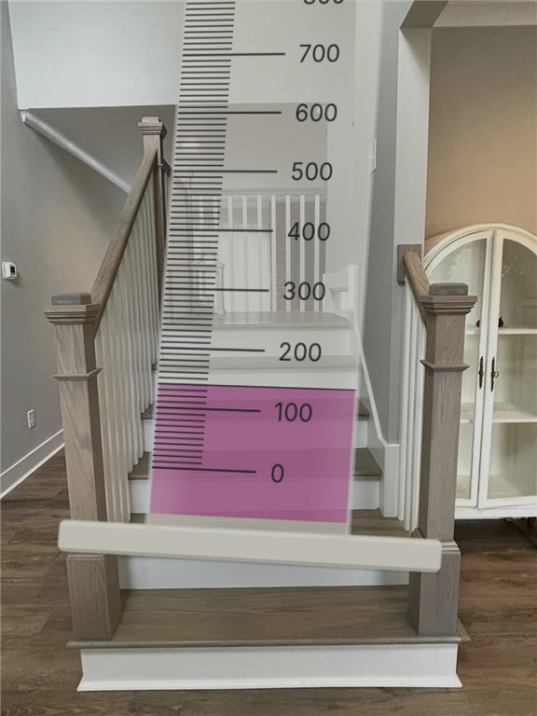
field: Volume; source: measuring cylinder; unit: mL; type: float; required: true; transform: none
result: 140 mL
